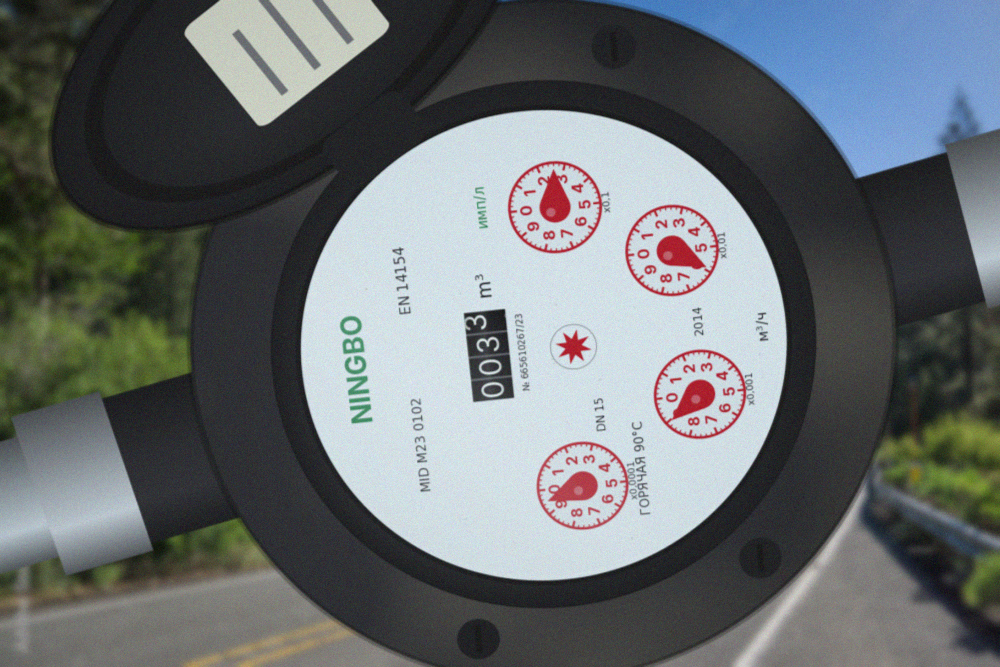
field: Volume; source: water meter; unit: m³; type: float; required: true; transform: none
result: 33.2589 m³
